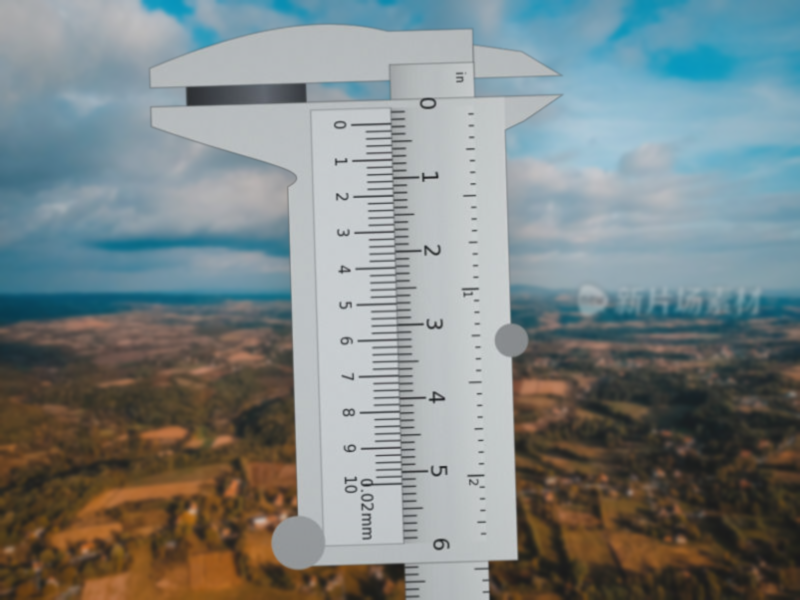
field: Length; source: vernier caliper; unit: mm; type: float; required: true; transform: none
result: 2.6 mm
